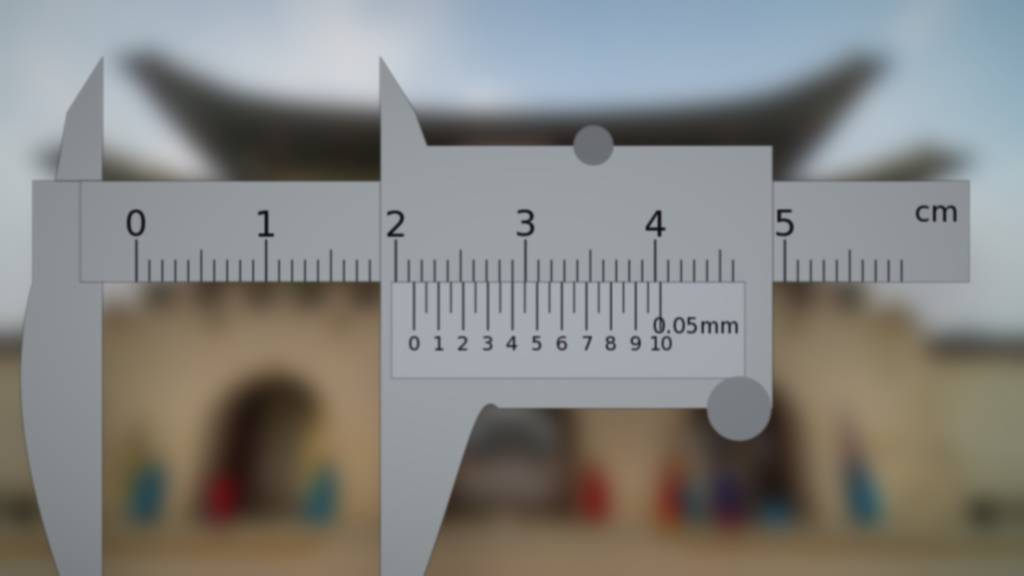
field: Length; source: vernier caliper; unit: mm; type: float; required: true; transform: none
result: 21.4 mm
